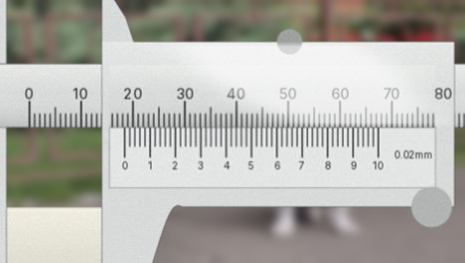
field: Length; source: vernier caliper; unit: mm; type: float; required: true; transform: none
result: 18.4 mm
